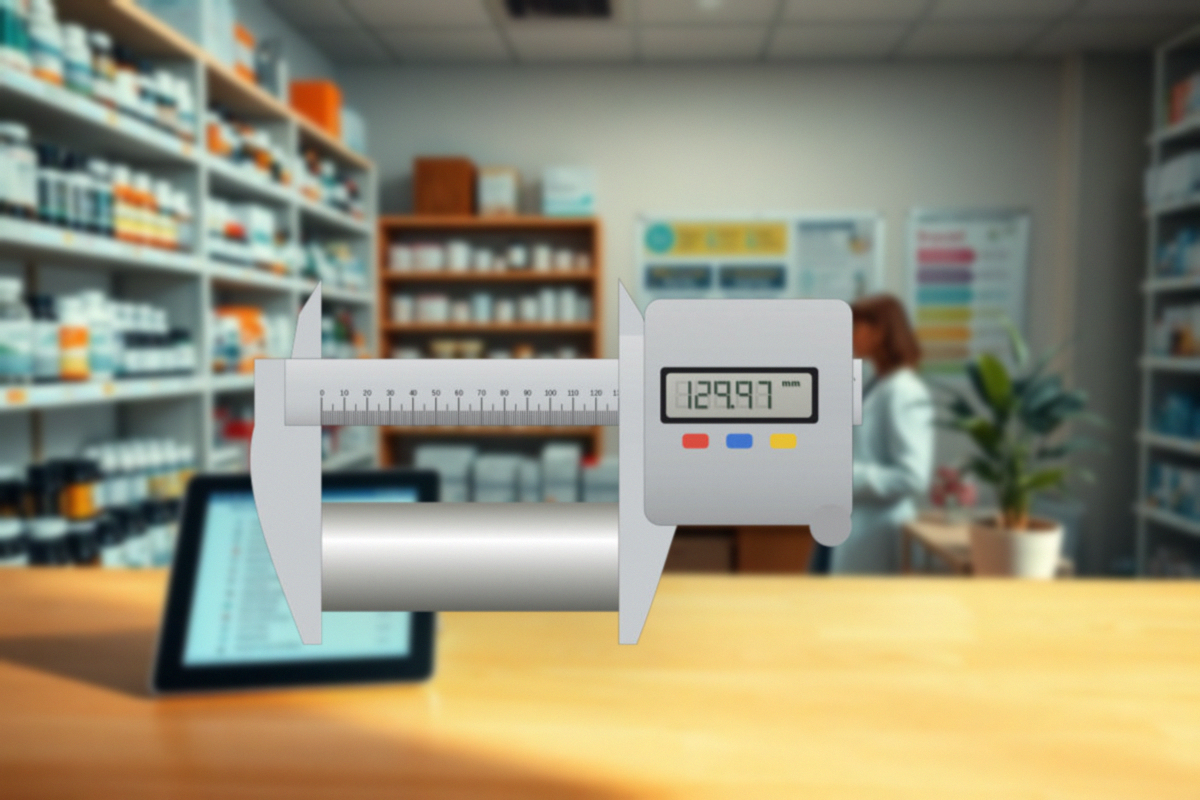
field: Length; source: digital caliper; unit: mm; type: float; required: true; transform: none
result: 129.97 mm
